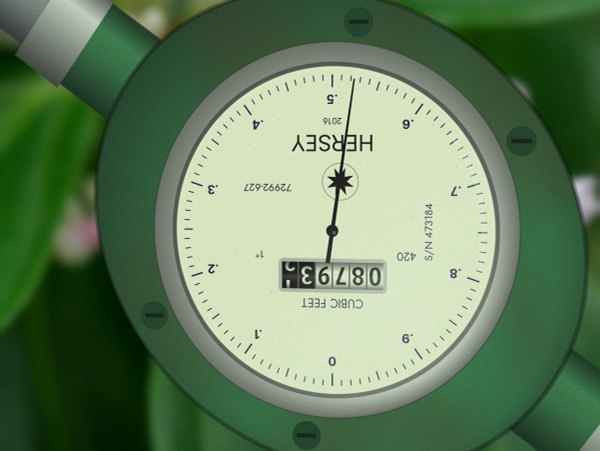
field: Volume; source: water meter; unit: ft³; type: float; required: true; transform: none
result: 87931.52 ft³
